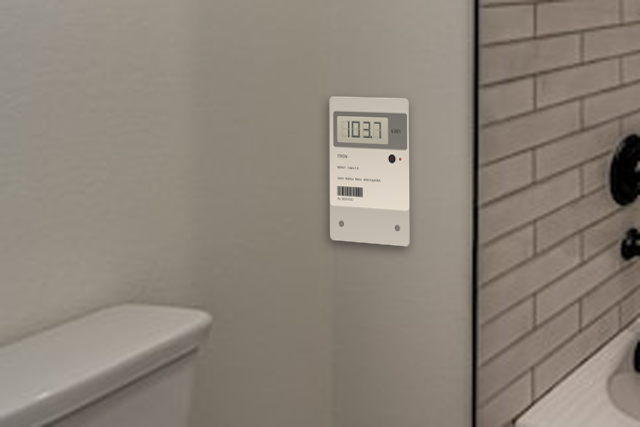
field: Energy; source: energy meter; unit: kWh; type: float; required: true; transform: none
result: 103.7 kWh
